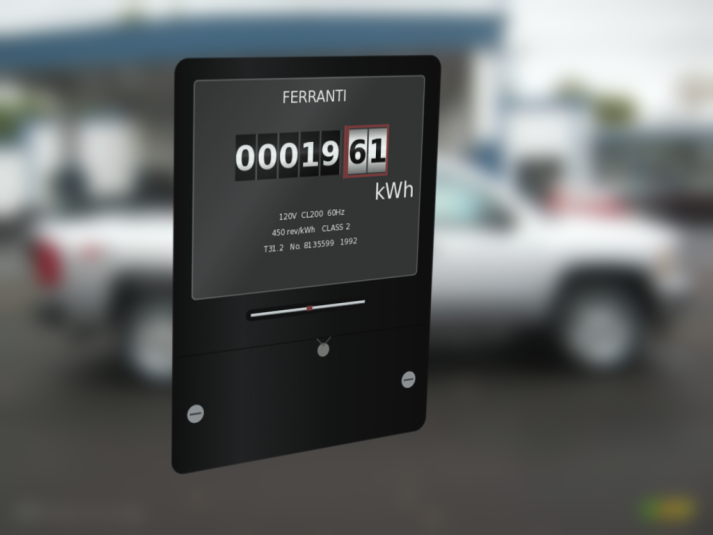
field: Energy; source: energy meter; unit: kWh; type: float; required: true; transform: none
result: 19.61 kWh
